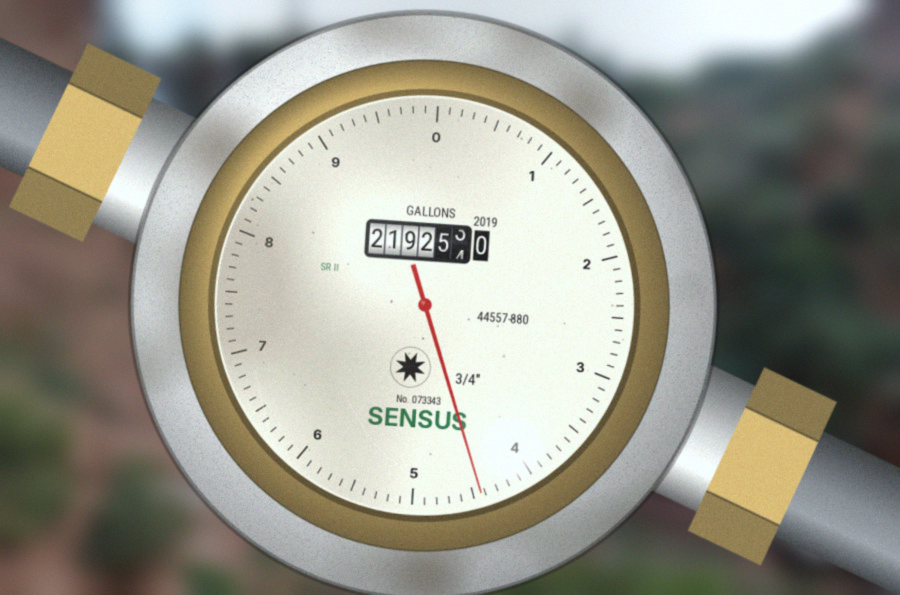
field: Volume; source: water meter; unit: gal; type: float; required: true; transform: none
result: 2192534.4 gal
